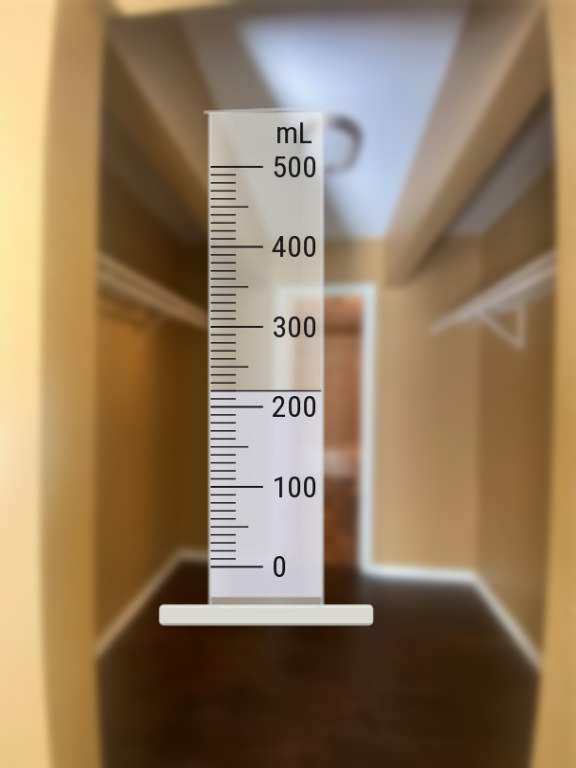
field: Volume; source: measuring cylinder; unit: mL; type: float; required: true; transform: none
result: 220 mL
